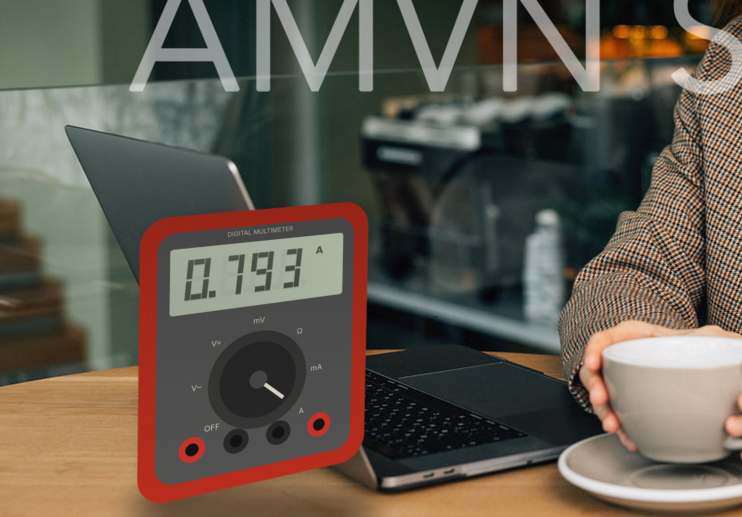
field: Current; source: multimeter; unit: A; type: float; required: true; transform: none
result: 0.793 A
